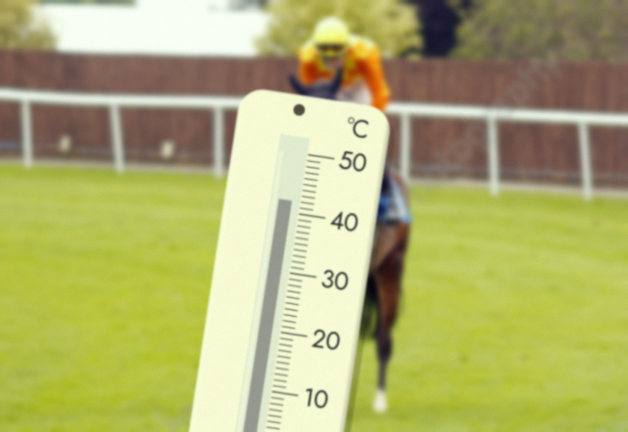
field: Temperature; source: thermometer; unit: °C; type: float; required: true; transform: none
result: 42 °C
